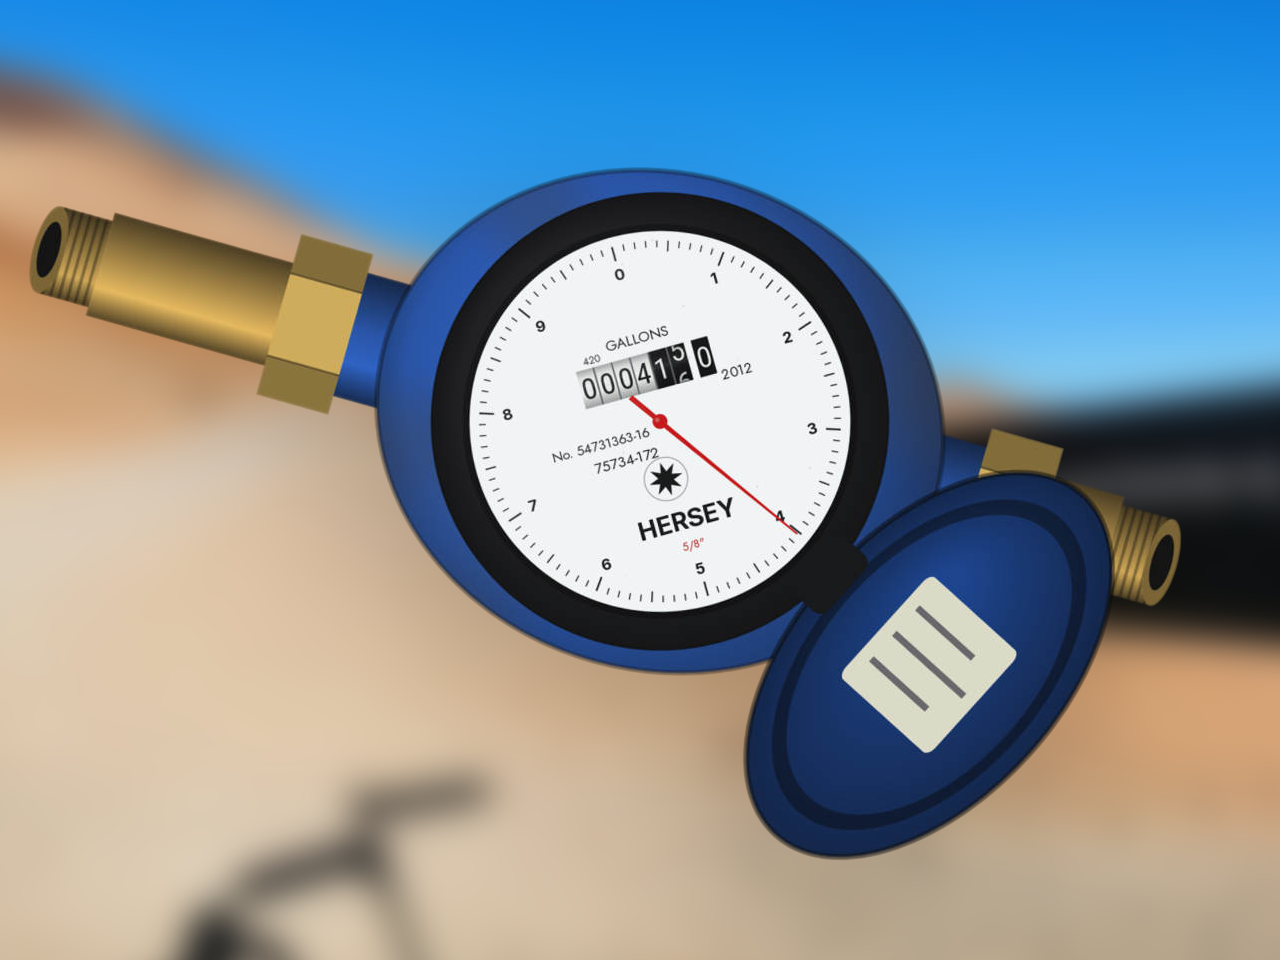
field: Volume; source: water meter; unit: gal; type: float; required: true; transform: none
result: 4154.0 gal
